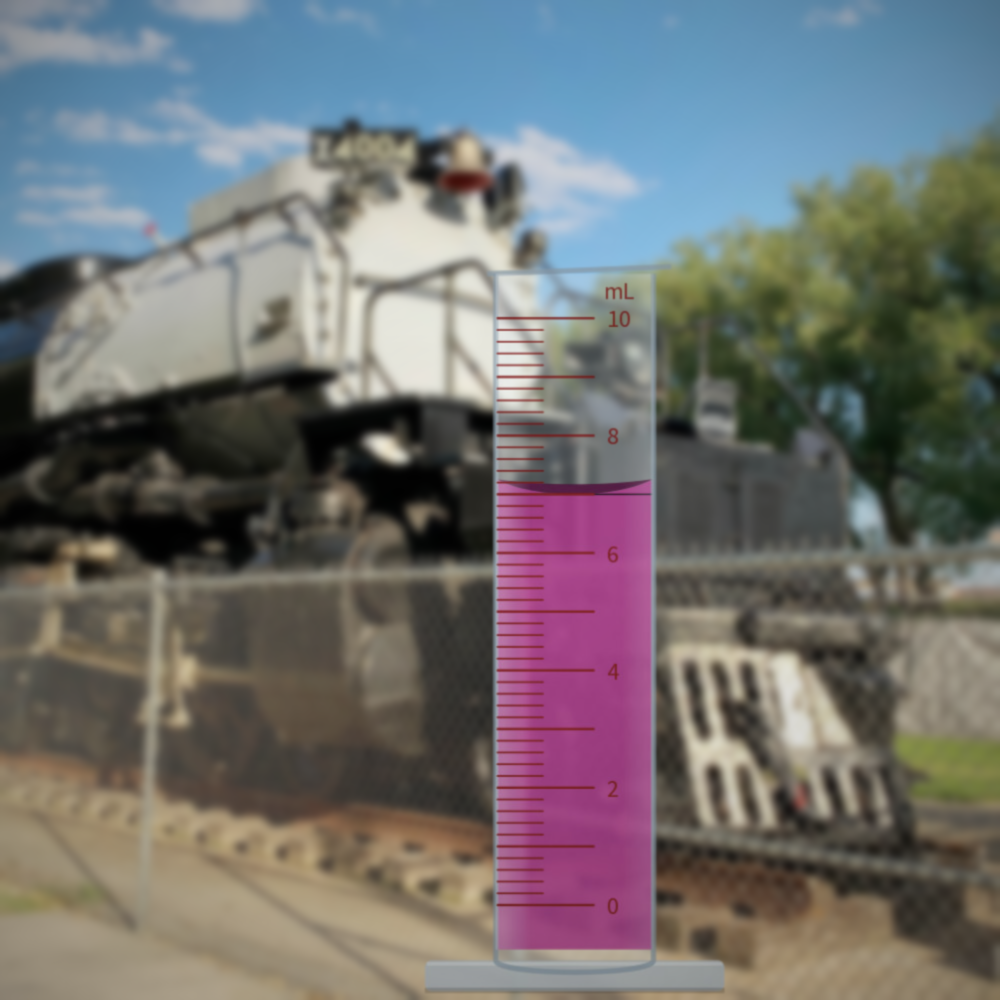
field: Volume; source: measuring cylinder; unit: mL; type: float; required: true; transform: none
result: 7 mL
